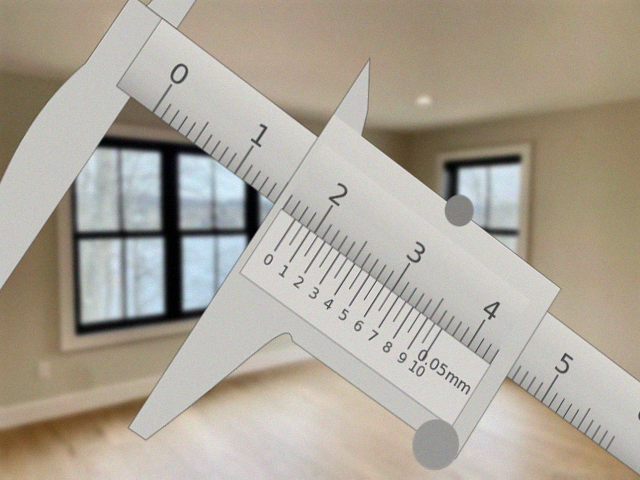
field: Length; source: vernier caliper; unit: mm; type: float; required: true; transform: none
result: 17.6 mm
